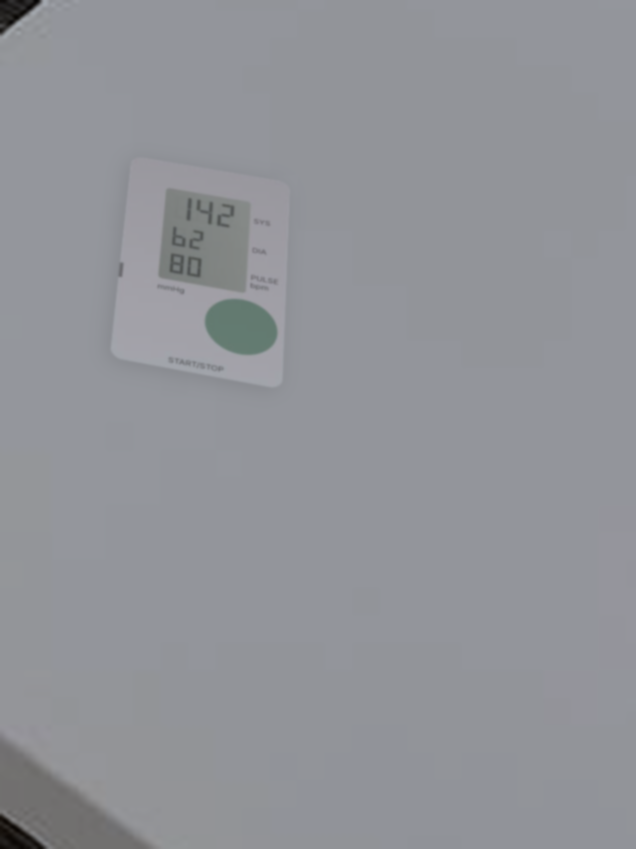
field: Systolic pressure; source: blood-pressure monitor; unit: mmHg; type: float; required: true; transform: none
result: 142 mmHg
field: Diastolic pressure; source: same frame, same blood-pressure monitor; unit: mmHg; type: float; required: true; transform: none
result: 62 mmHg
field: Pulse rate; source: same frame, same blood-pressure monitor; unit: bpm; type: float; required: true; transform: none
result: 80 bpm
